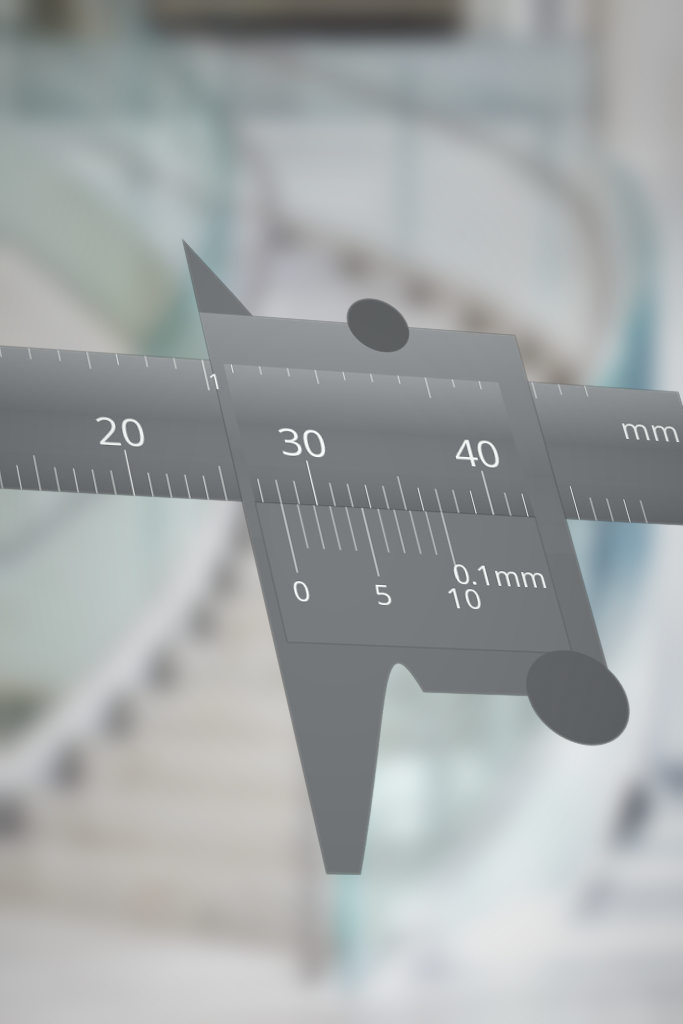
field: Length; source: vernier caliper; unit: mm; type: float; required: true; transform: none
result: 28.0 mm
